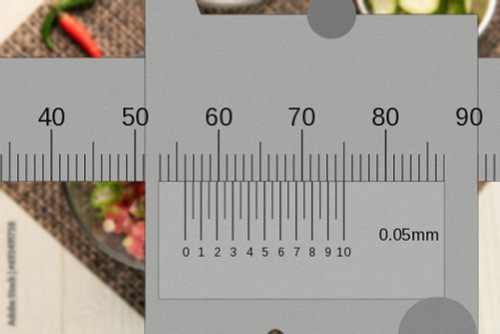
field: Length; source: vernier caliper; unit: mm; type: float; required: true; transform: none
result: 56.0 mm
